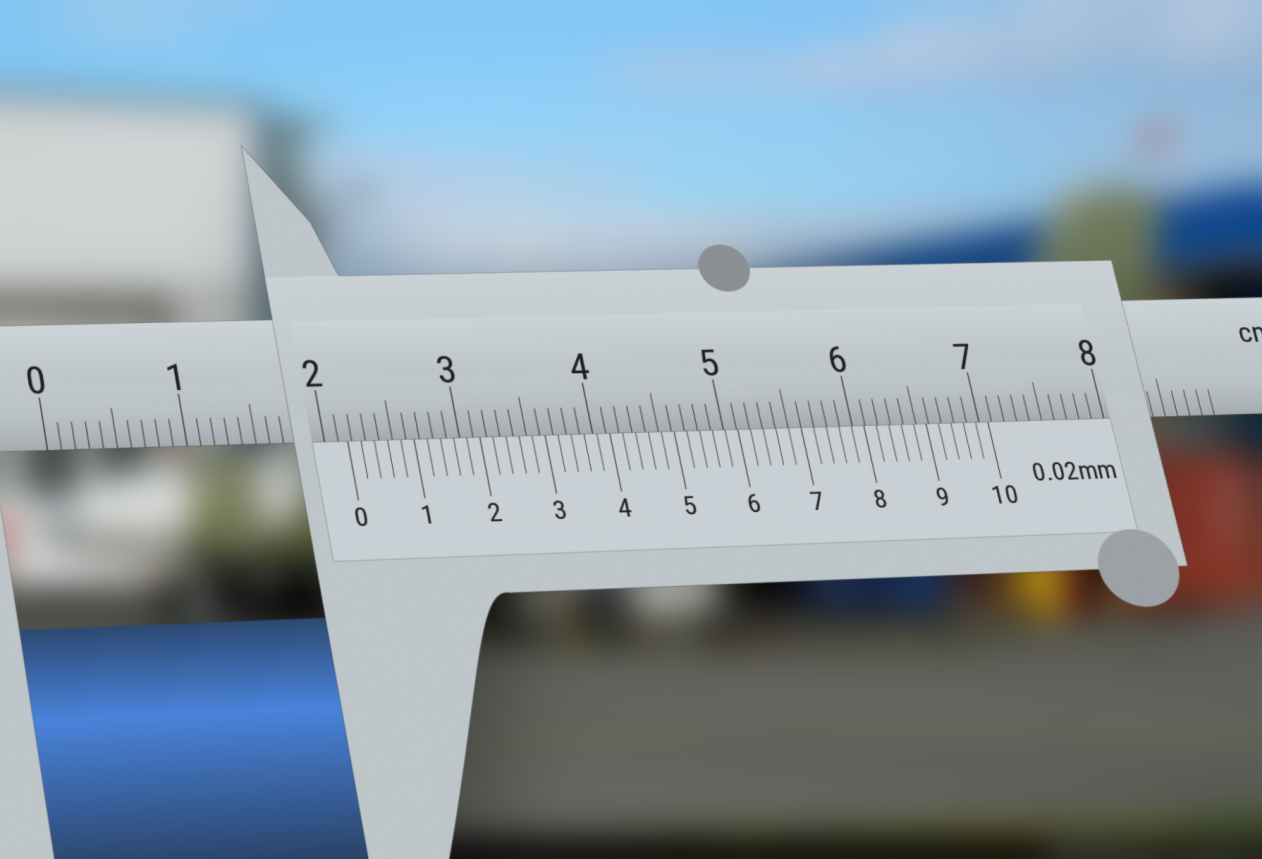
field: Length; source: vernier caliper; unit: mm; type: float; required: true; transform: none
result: 21.7 mm
